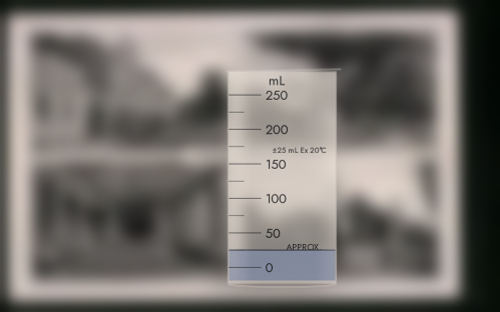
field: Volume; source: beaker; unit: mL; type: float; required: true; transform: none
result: 25 mL
